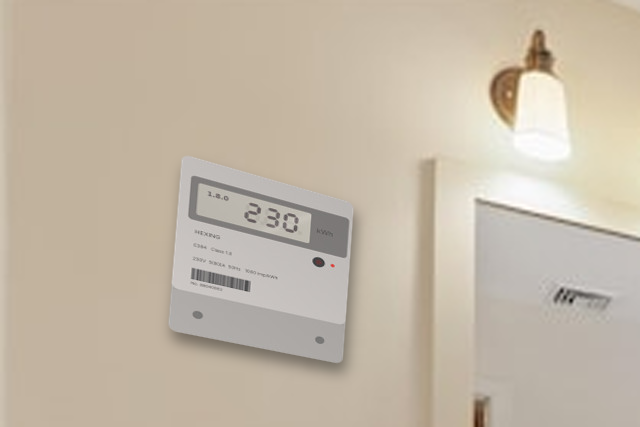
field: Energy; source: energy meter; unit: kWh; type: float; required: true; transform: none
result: 230 kWh
